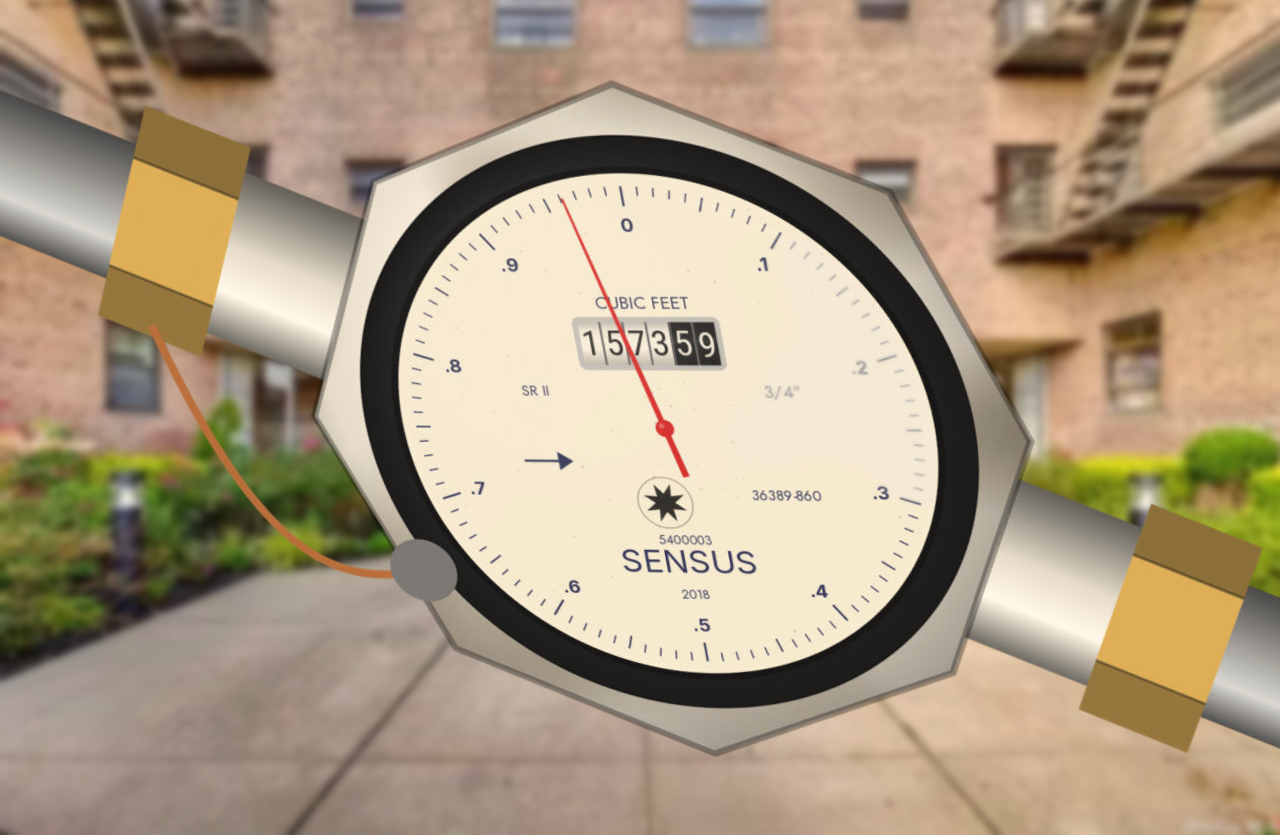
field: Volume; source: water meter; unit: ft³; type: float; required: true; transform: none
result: 157358.96 ft³
